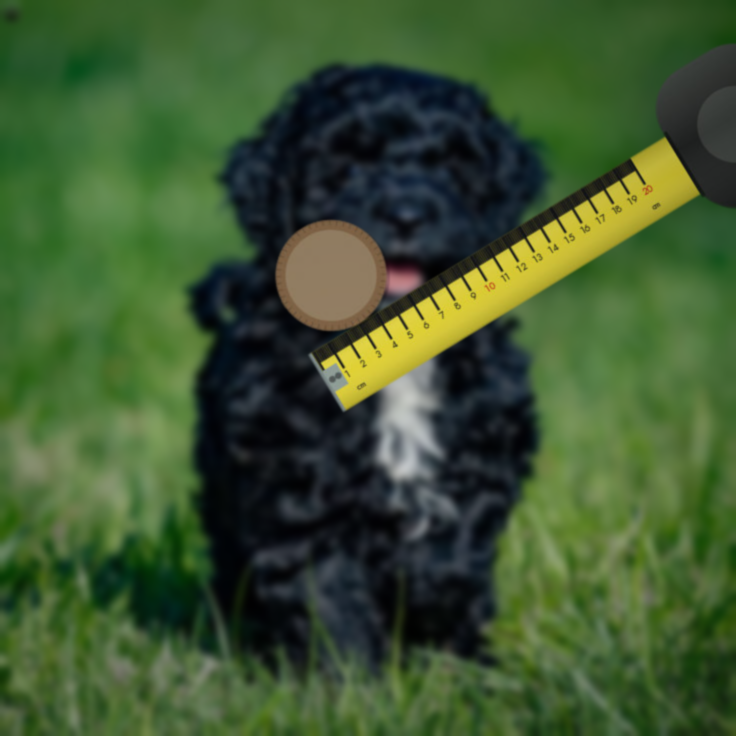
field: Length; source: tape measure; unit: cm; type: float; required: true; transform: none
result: 6 cm
